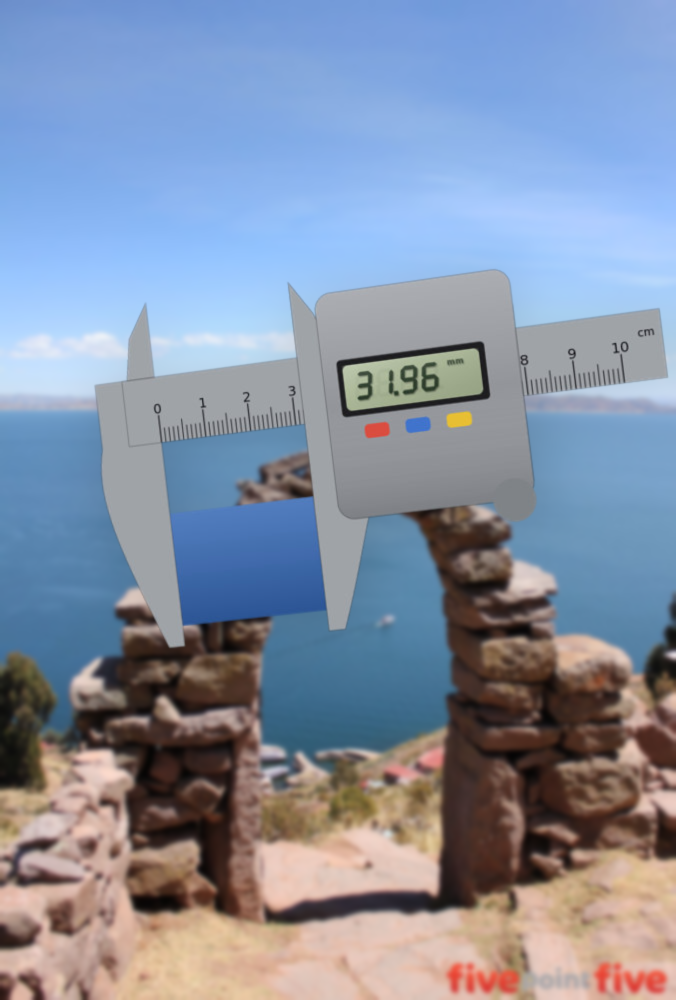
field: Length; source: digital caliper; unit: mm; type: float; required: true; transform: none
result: 31.96 mm
